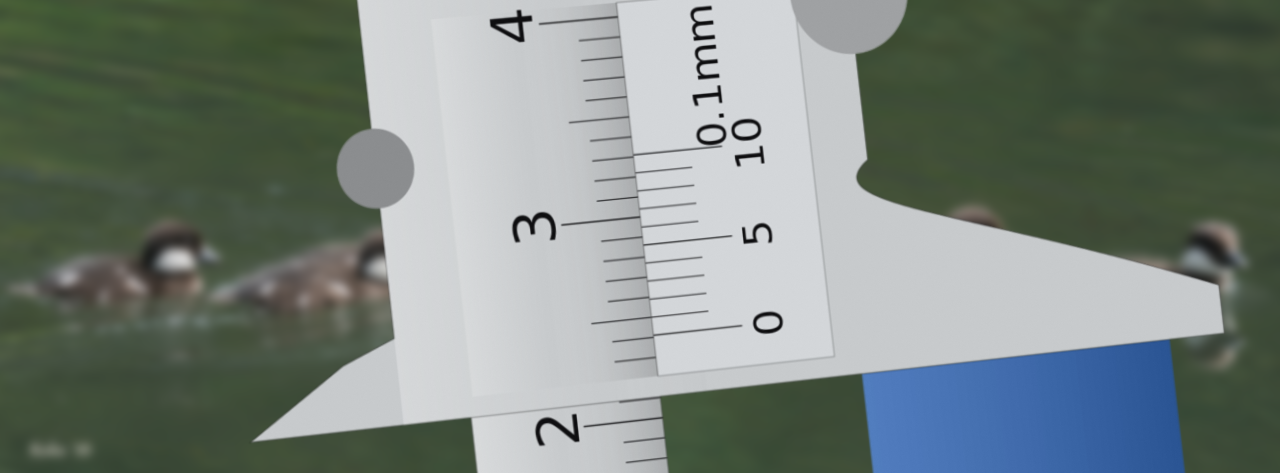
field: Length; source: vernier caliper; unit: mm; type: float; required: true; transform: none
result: 24.1 mm
